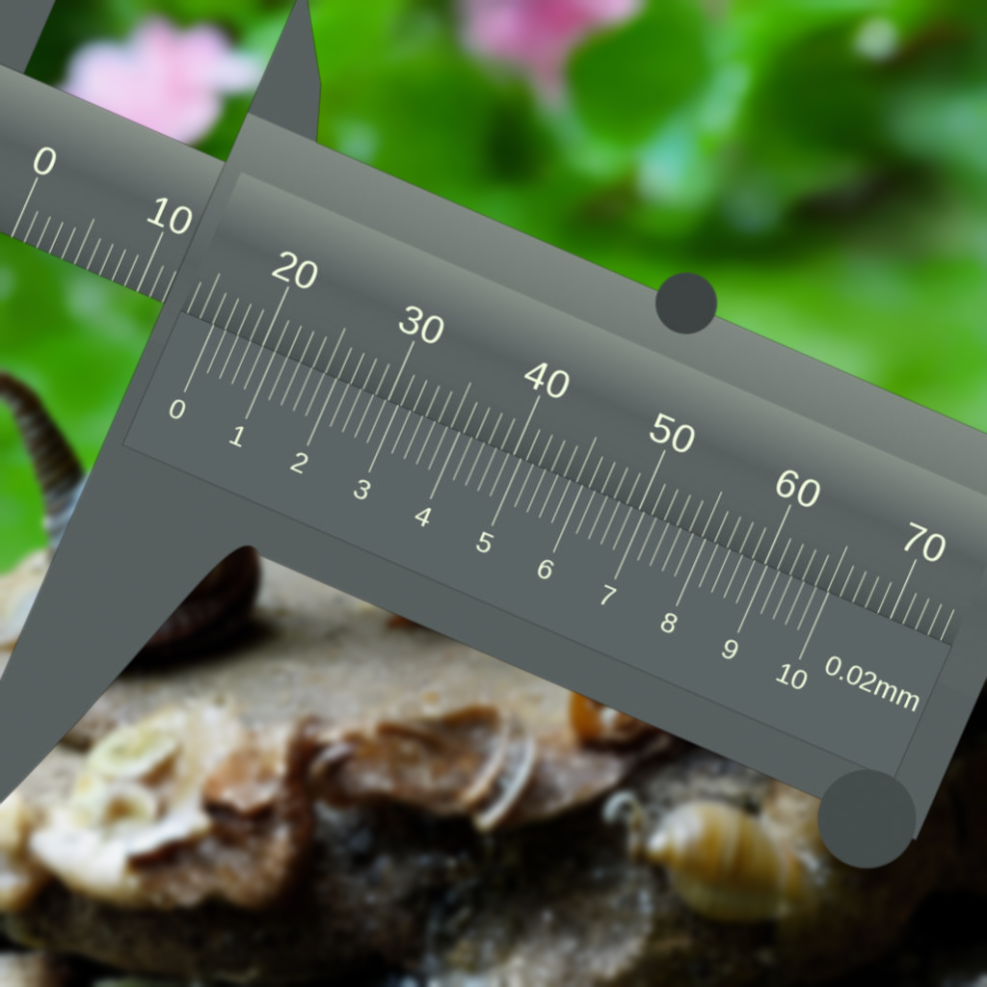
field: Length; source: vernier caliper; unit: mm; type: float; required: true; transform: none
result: 16.1 mm
